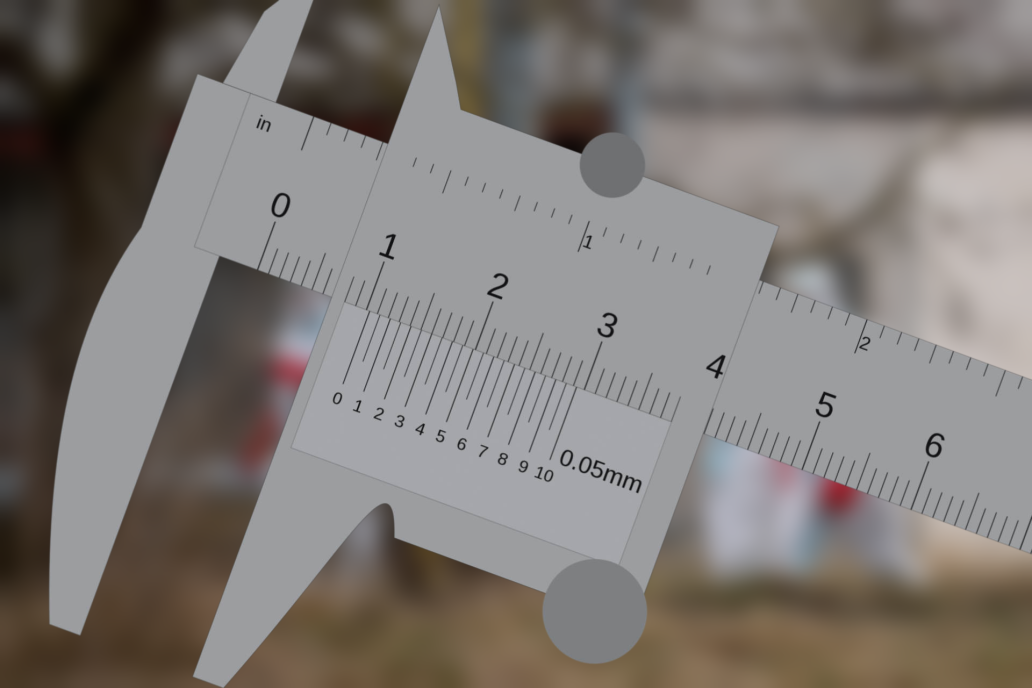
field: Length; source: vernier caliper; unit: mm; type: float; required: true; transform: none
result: 10.3 mm
